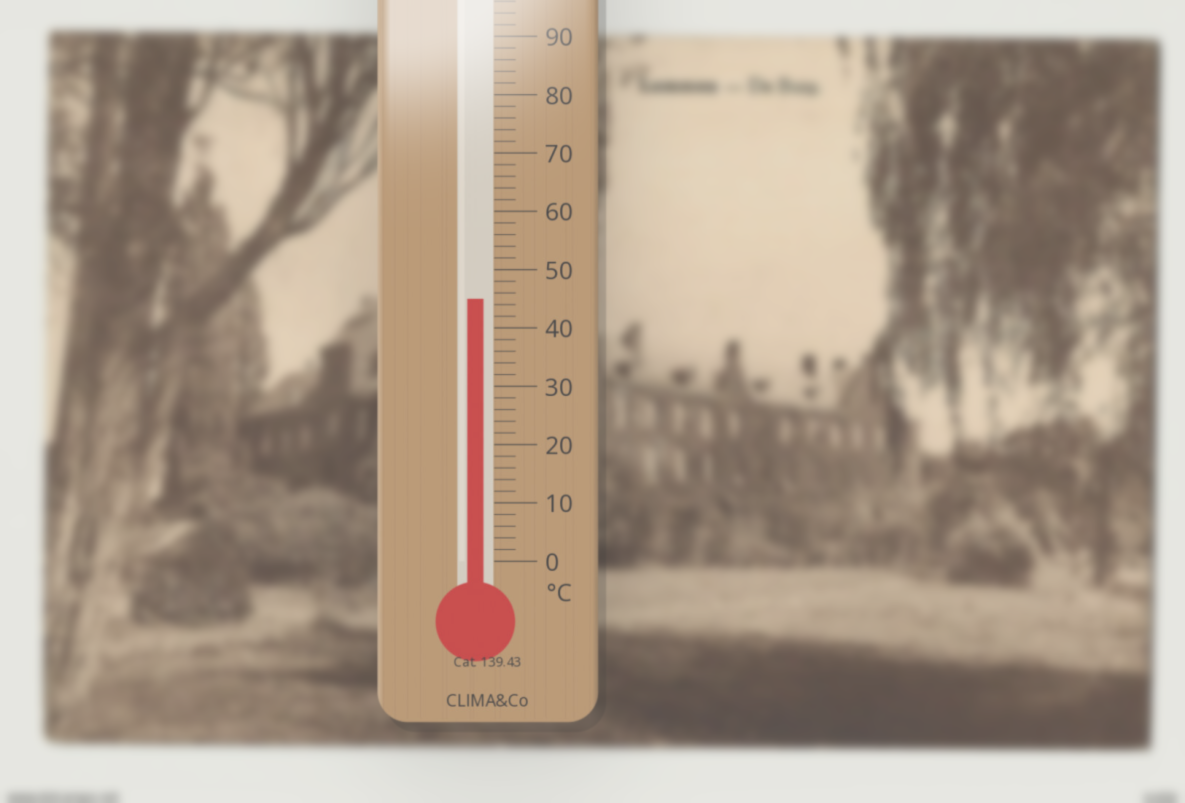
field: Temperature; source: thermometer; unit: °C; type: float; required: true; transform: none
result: 45 °C
